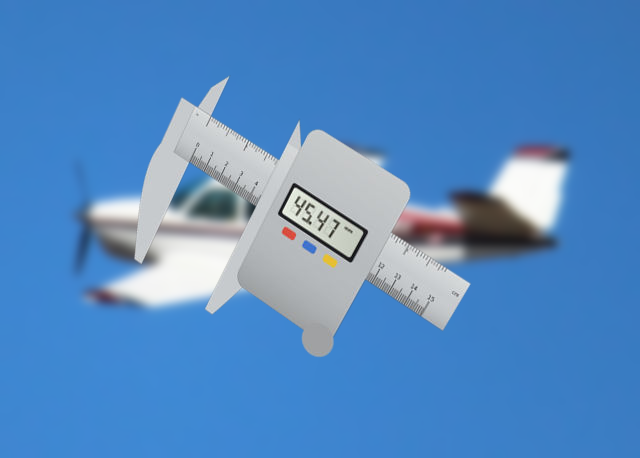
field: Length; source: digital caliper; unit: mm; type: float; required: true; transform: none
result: 45.47 mm
